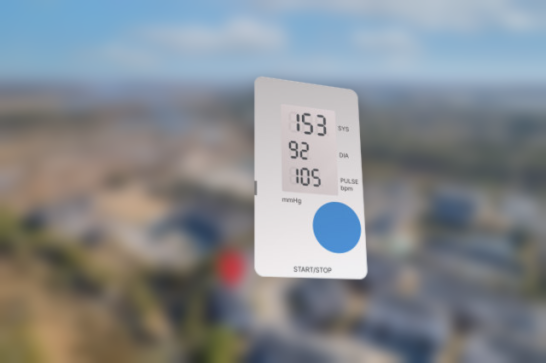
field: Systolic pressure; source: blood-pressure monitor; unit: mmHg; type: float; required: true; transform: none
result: 153 mmHg
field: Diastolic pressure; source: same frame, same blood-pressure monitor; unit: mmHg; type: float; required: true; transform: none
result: 92 mmHg
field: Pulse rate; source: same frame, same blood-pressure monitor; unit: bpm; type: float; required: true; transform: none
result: 105 bpm
